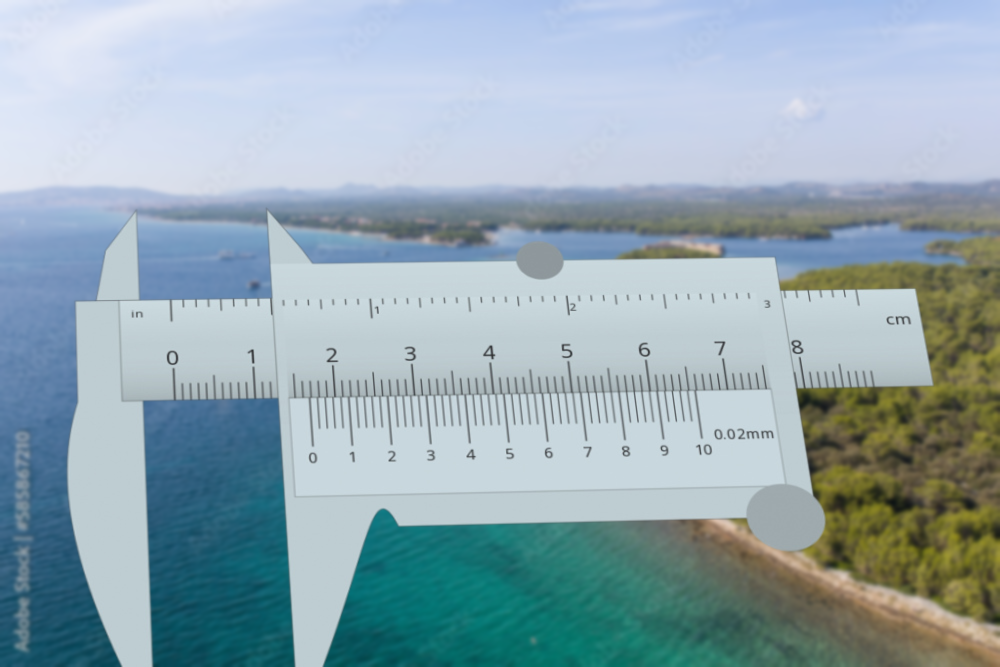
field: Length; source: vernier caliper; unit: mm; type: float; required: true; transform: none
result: 16.8 mm
